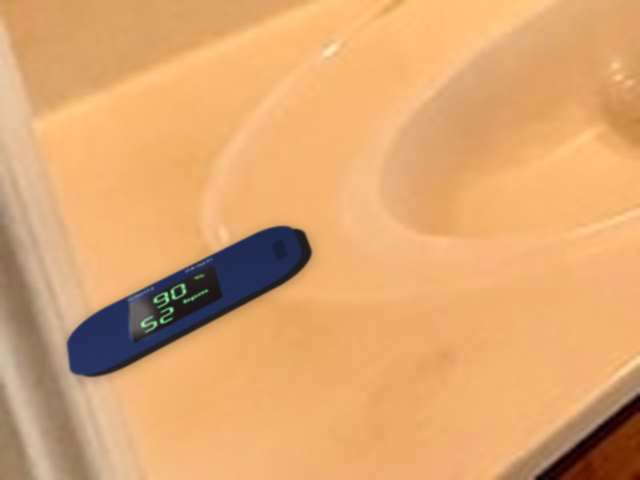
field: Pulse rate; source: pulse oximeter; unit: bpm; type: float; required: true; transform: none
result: 52 bpm
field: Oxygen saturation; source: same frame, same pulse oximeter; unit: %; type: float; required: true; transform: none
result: 90 %
